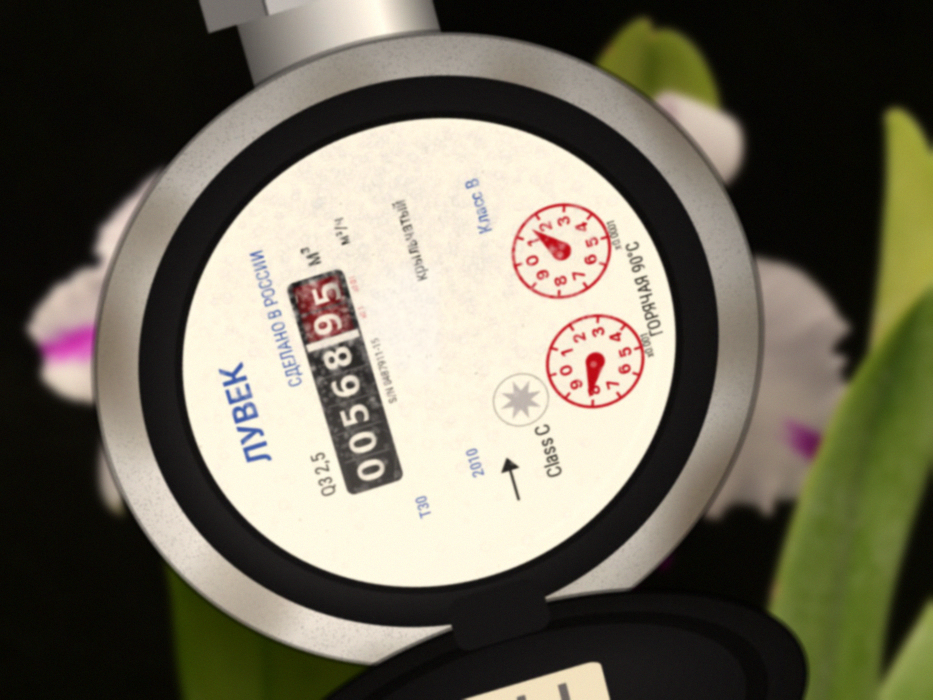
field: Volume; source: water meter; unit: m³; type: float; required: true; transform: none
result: 568.9481 m³
